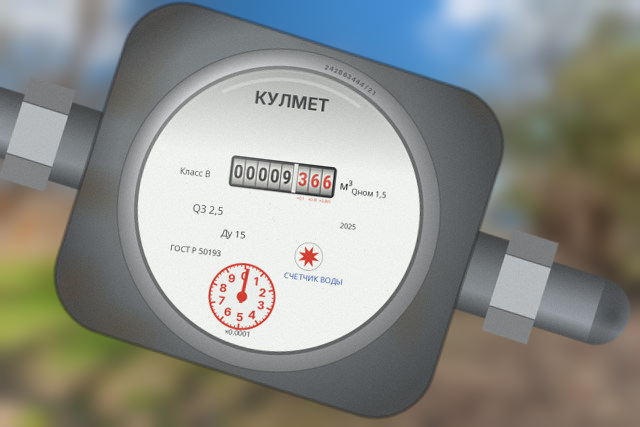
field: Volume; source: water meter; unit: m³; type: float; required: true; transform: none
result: 9.3660 m³
